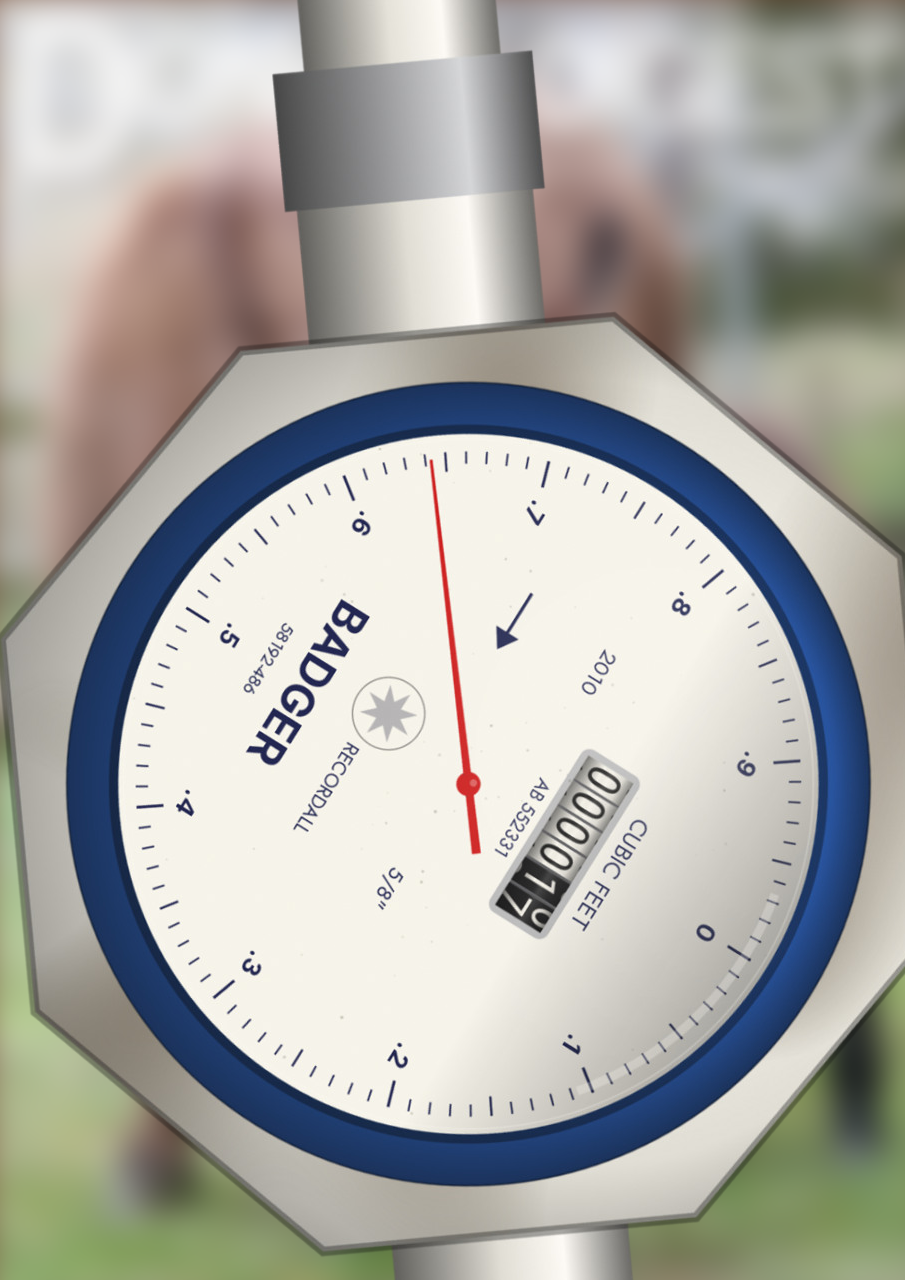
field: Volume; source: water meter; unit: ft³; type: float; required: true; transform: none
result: 16.64 ft³
